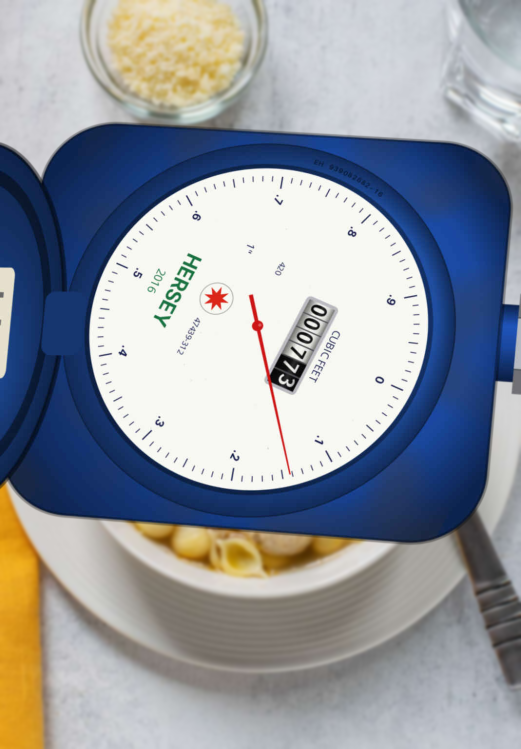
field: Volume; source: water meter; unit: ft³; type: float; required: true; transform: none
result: 773.14 ft³
